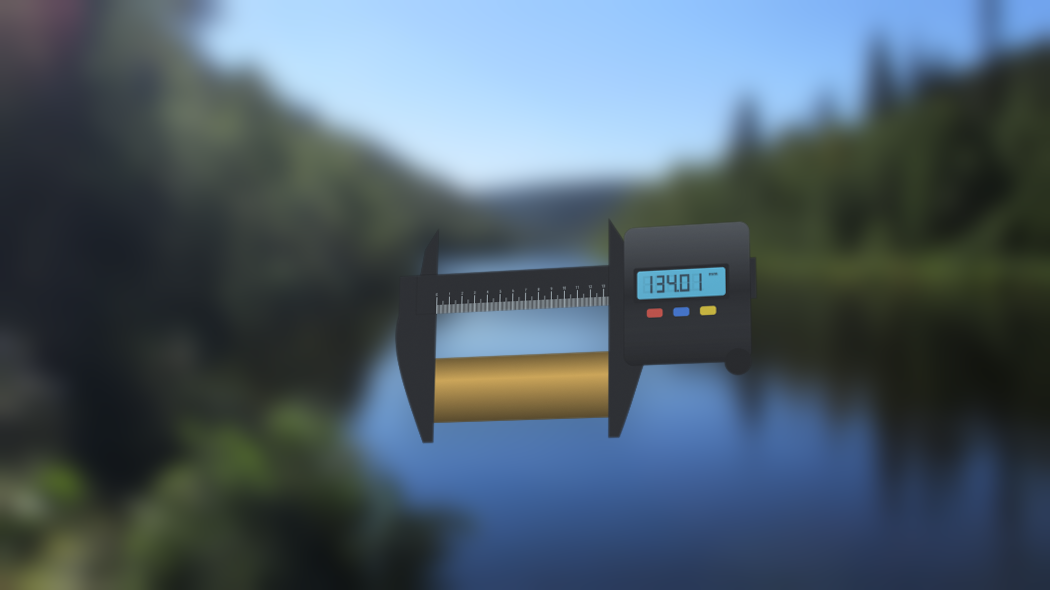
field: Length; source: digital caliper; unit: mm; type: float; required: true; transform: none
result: 134.01 mm
